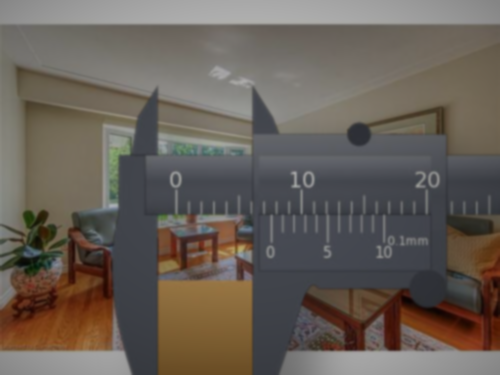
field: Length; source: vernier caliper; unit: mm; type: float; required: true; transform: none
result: 7.6 mm
